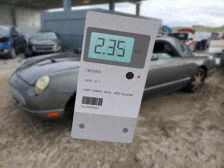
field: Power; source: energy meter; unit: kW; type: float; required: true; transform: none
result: 2.35 kW
